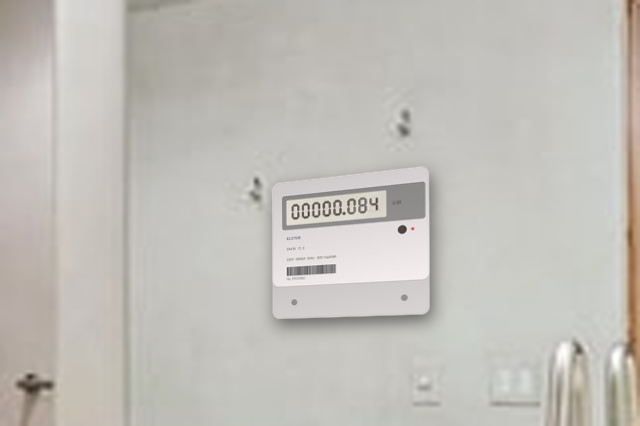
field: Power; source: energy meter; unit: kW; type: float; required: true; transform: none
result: 0.084 kW
